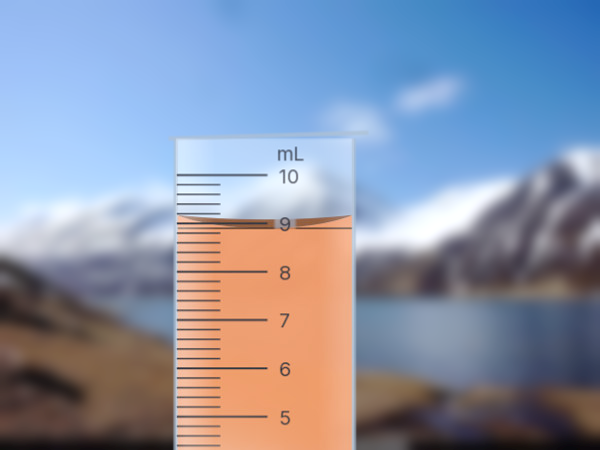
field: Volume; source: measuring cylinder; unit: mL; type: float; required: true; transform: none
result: 8.9 mL
